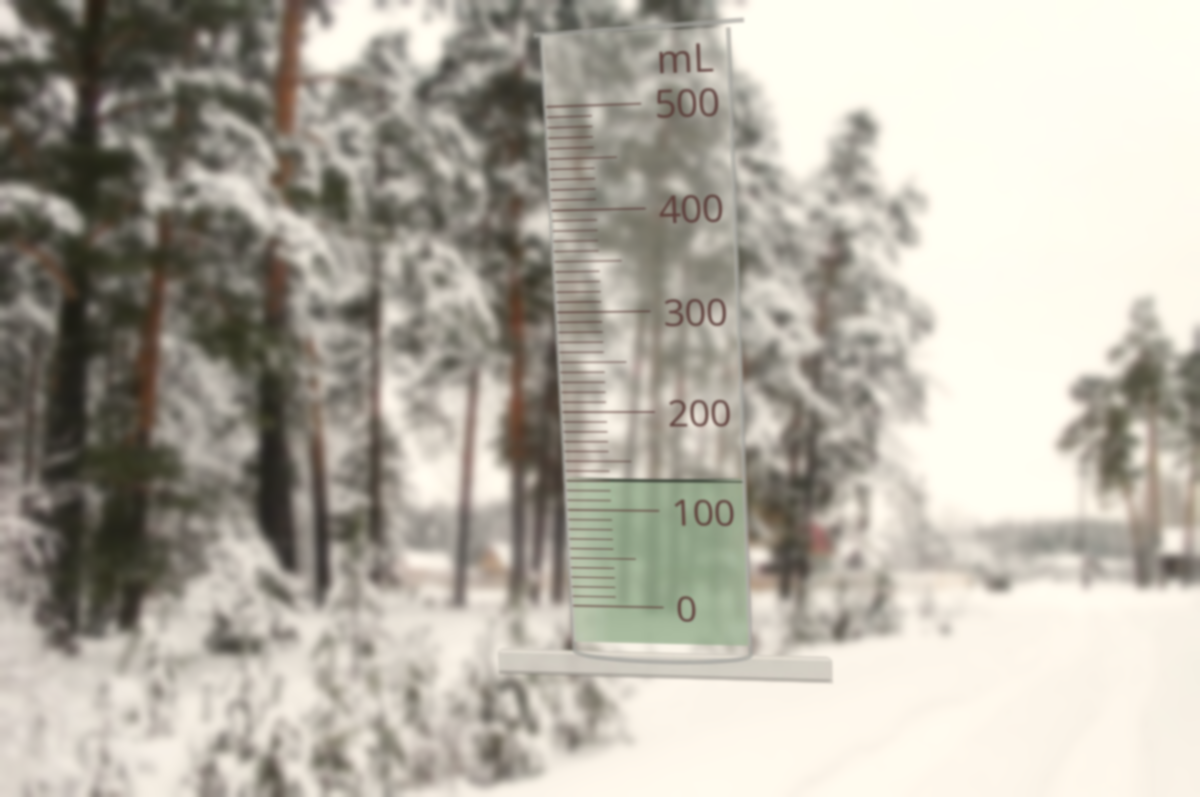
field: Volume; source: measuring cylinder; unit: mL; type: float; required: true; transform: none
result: 130 mL
